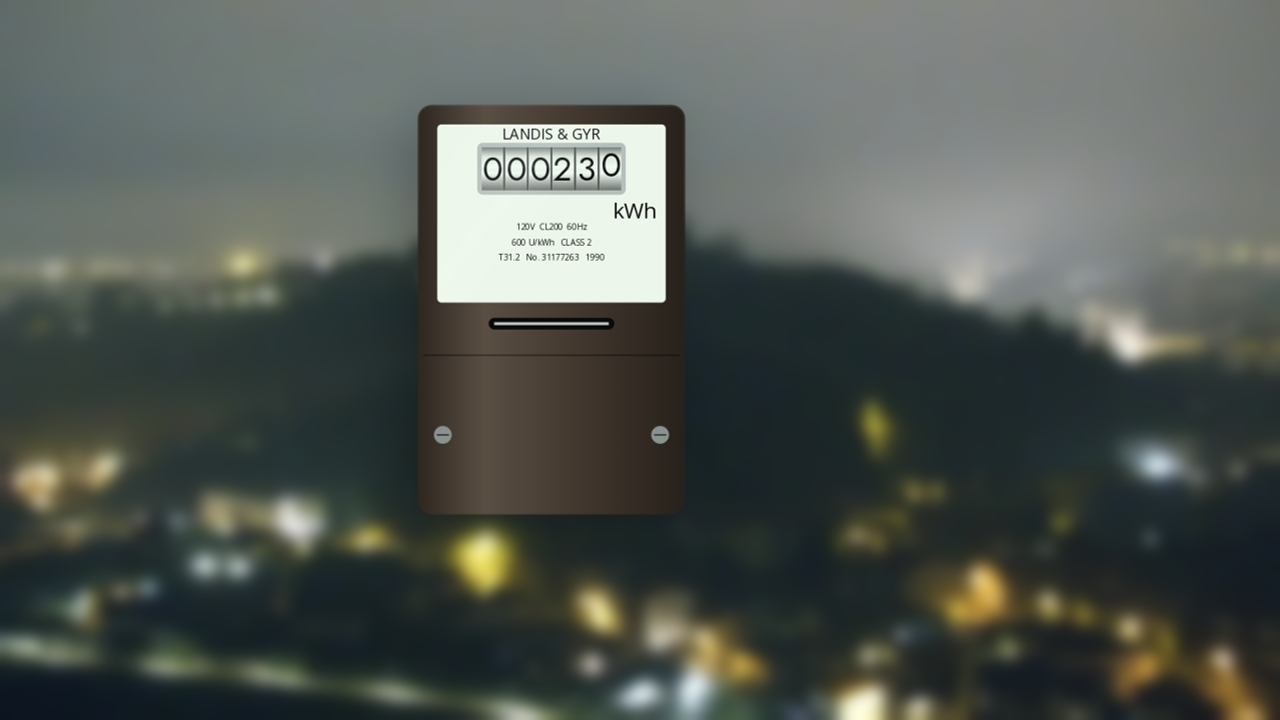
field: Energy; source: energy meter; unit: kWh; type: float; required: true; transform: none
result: 230 kWh
